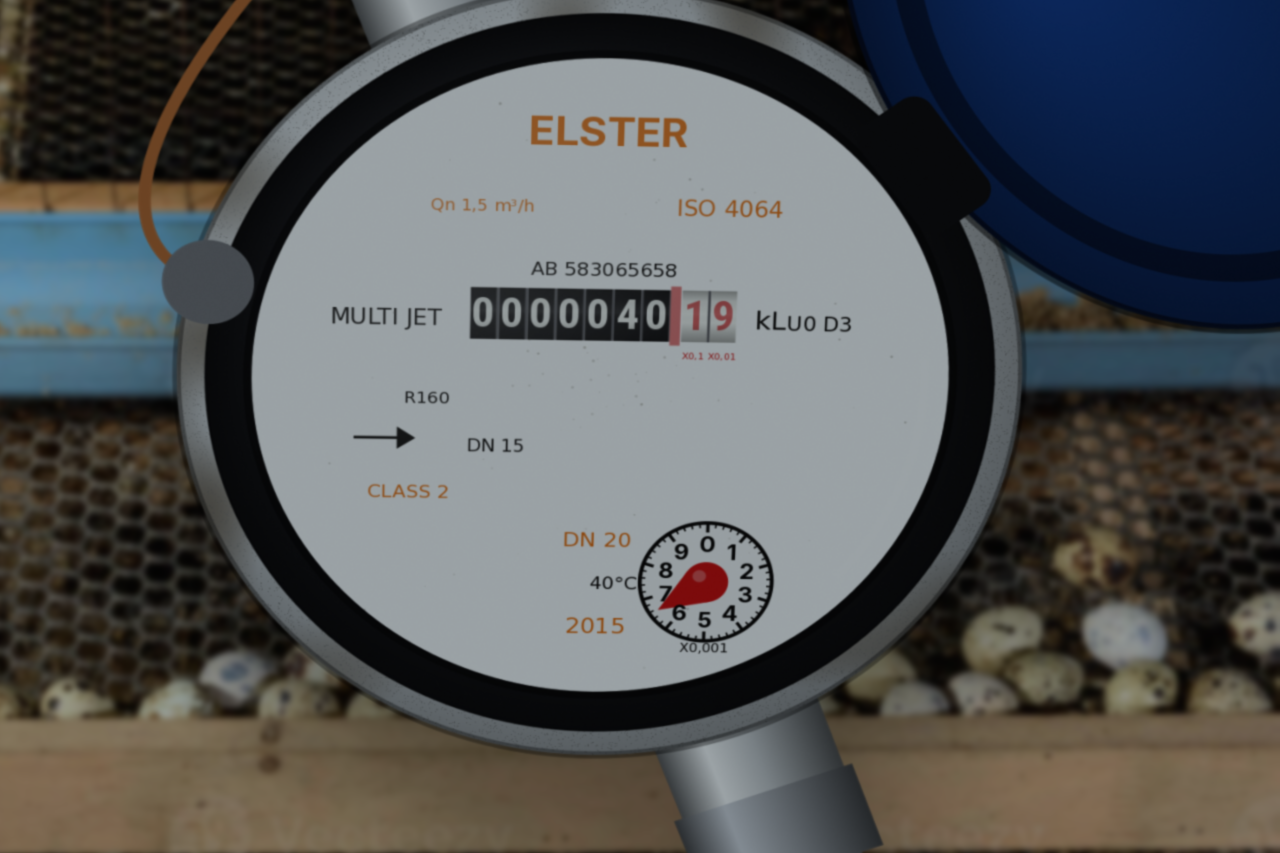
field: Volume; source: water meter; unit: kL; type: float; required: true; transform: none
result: 40.196 kL
